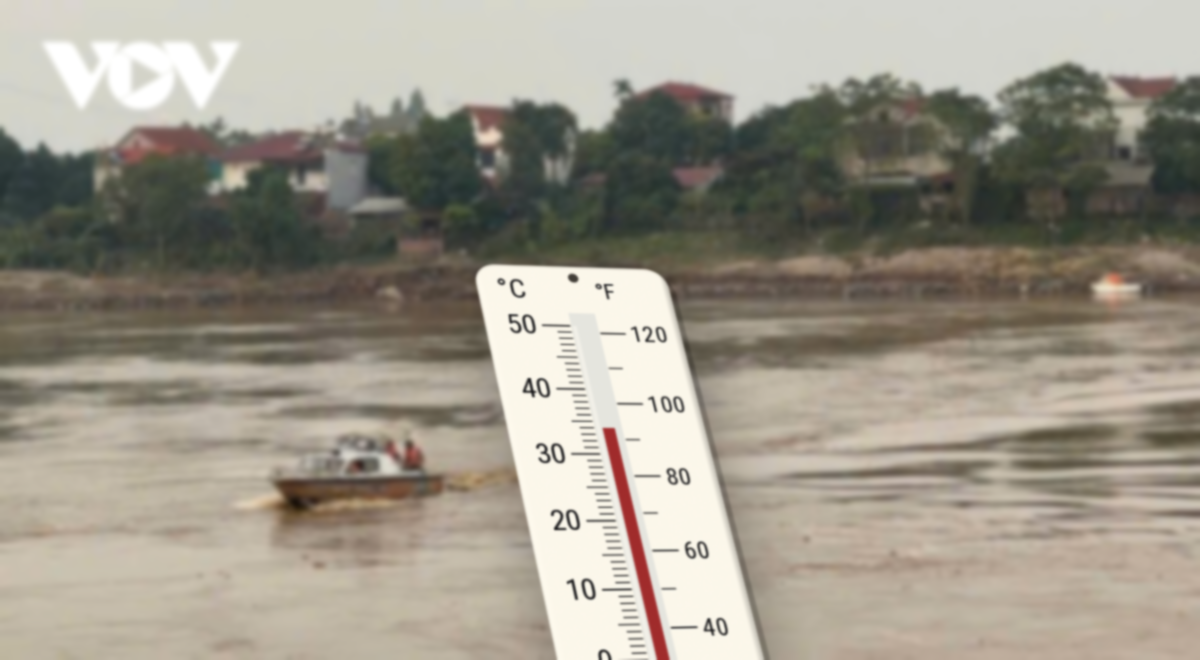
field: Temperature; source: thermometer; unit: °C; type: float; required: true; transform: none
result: 34 °C
